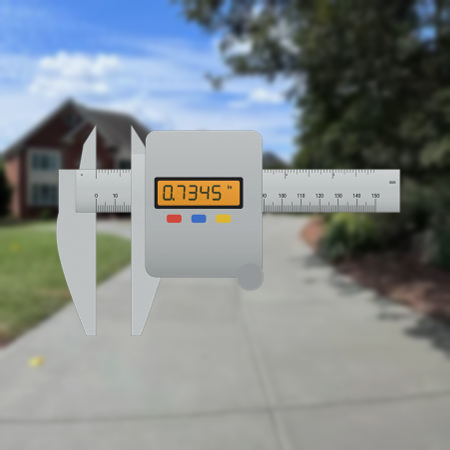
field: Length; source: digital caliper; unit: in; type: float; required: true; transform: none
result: 0.7345 in
